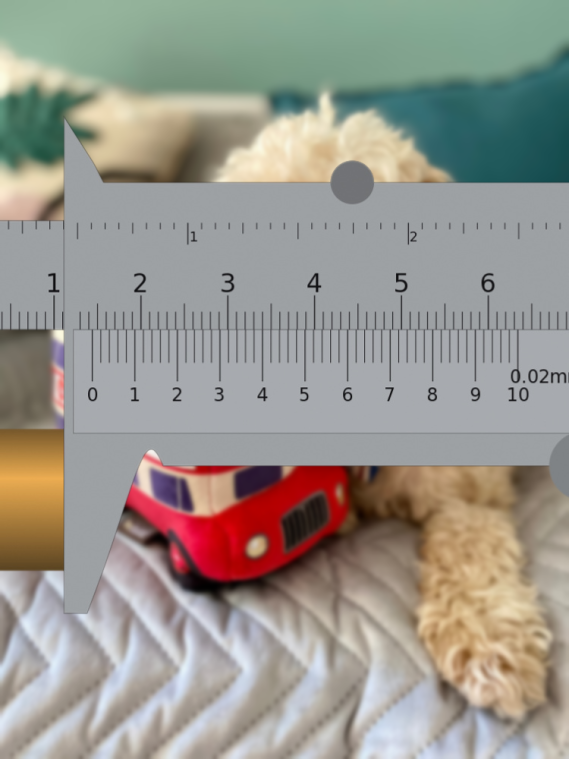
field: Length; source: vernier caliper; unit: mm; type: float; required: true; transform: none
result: 14.4 mm
